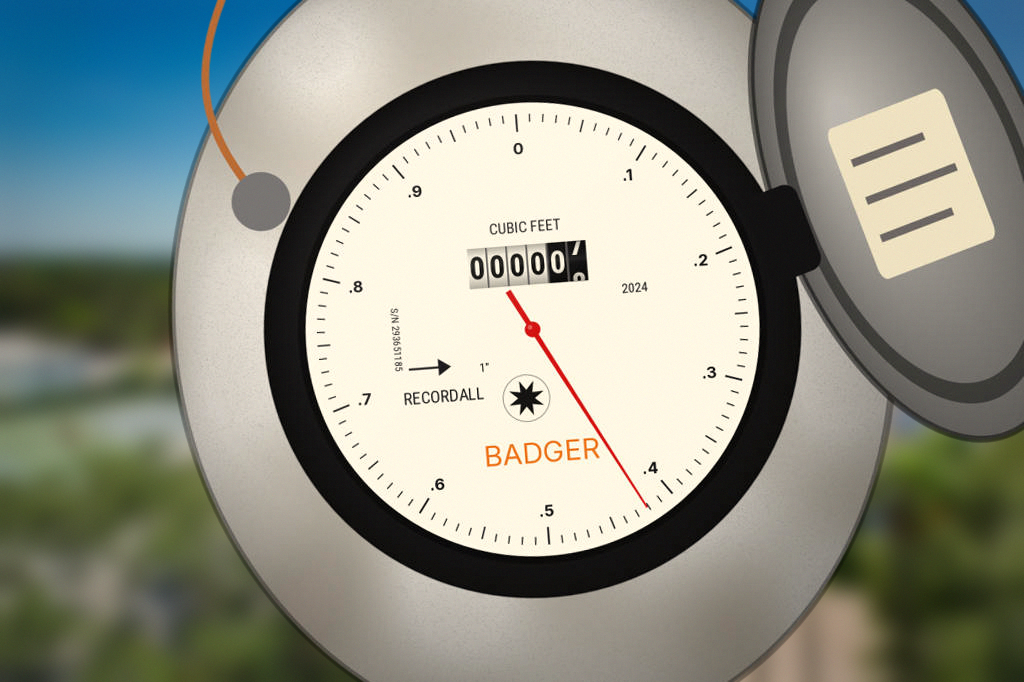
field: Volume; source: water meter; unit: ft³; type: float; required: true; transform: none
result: 7.42 ft³
